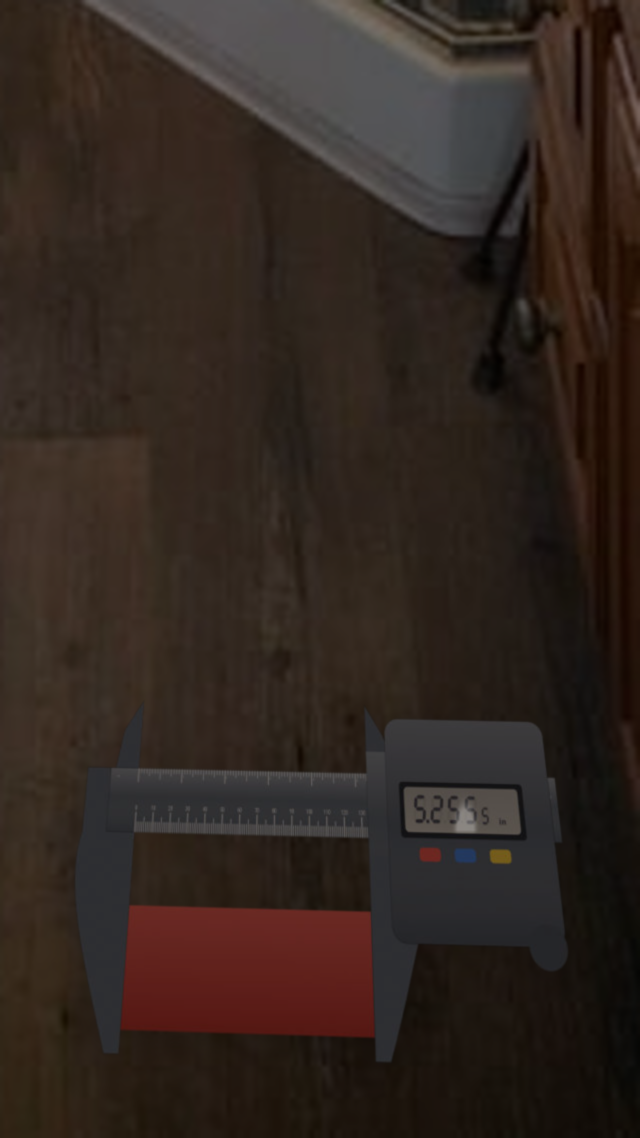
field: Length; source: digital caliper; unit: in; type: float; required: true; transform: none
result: 5.2555 in
